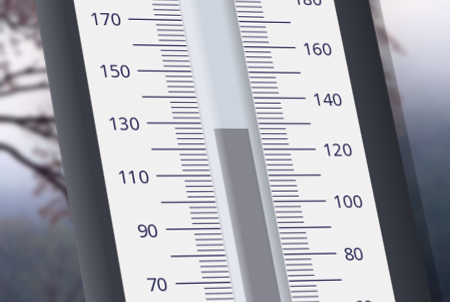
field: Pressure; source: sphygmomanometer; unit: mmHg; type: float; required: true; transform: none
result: 128 mmHg
